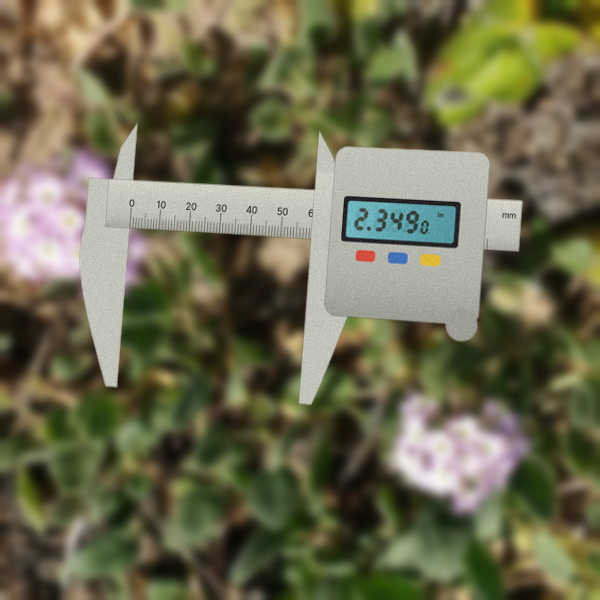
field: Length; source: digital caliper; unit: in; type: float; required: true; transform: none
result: 2.3490 in
